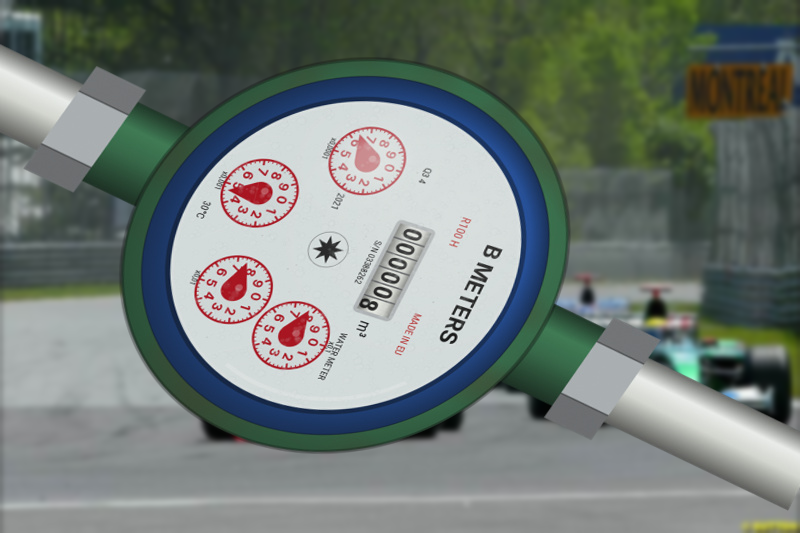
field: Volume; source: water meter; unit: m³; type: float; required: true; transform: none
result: 7.7746 m³
